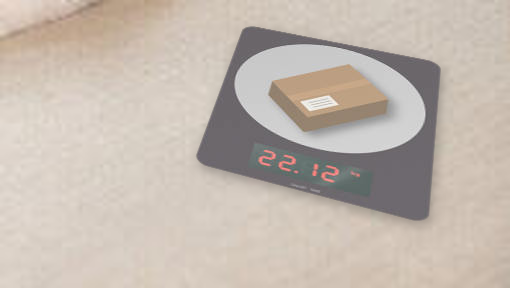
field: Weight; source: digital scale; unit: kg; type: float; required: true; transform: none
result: 22.12 kg
